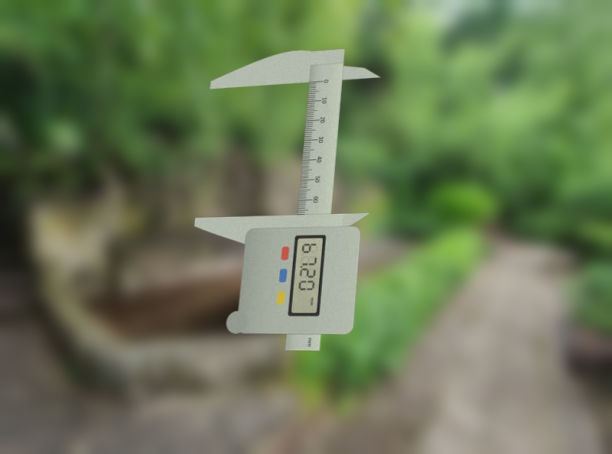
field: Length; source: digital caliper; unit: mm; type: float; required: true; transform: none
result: 67.20 mm
